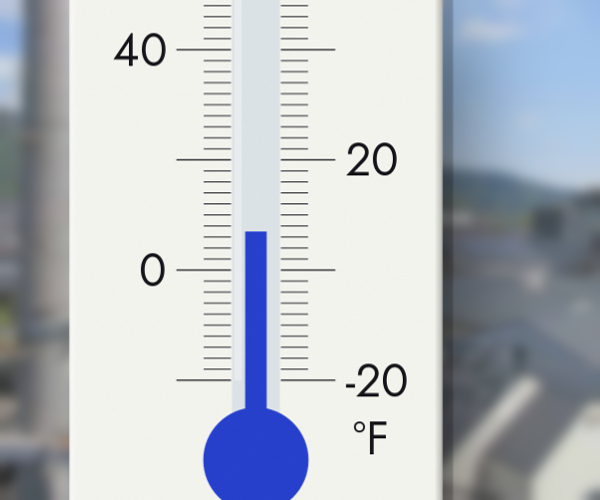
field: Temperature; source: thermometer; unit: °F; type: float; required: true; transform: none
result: 7 °F
